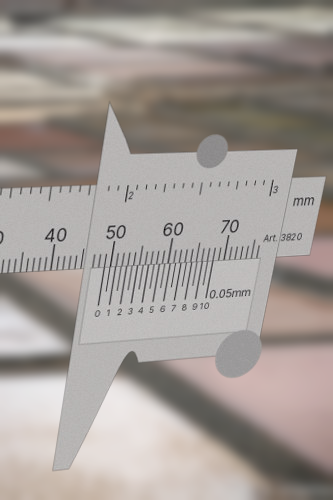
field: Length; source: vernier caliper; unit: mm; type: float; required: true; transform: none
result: 49.0 mm
